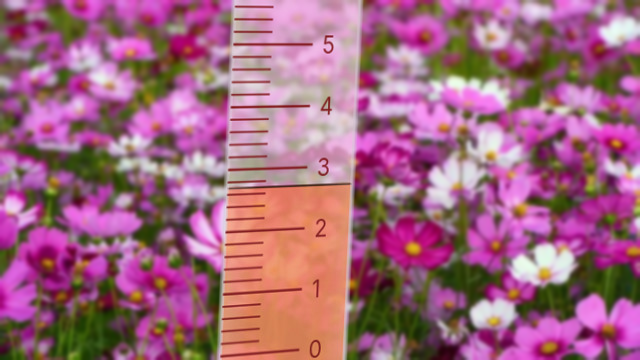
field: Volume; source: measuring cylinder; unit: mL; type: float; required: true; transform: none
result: 2.7 mL
